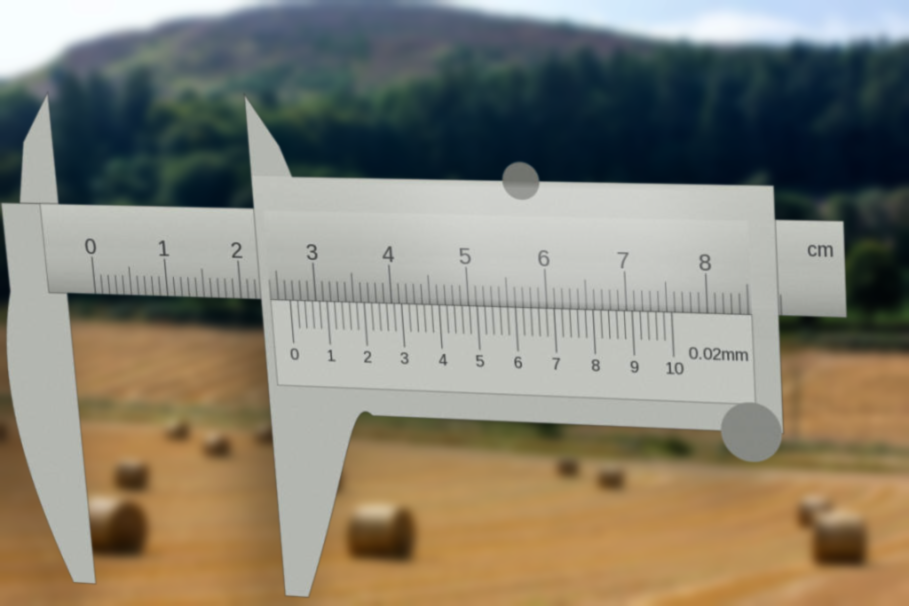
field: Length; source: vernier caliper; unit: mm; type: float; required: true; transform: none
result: 26.6 mm
